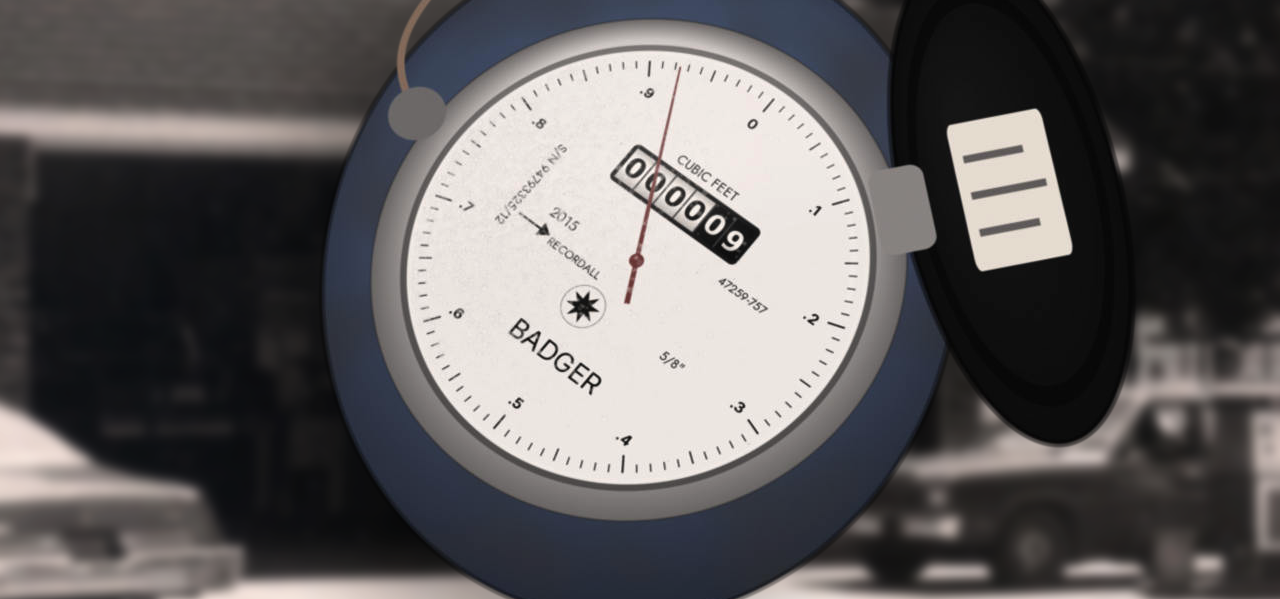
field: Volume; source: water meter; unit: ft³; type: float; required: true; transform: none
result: 8.92 ft³
